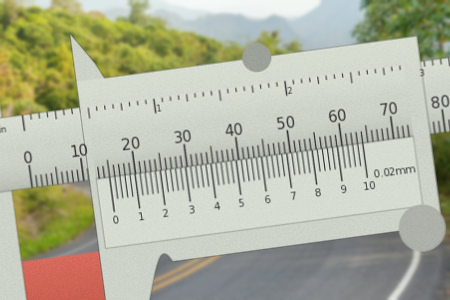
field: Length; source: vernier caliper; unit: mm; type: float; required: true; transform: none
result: 15.0 mm
